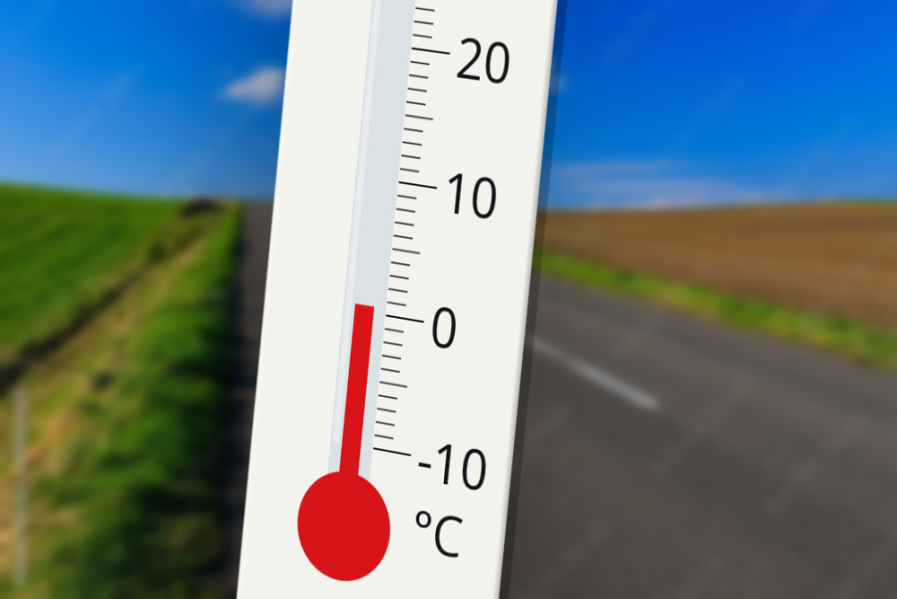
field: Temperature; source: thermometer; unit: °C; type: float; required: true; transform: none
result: 0.5 °C
